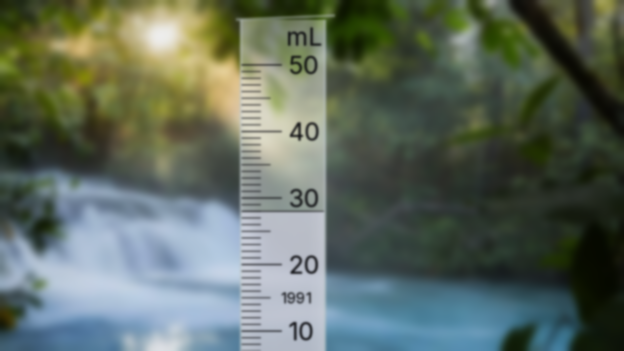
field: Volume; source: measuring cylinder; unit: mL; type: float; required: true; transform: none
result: 28 mL
